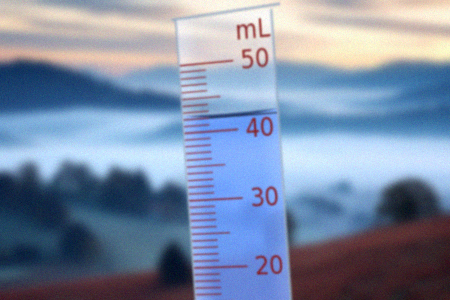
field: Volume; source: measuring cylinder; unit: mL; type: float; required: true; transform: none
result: 42 mL
